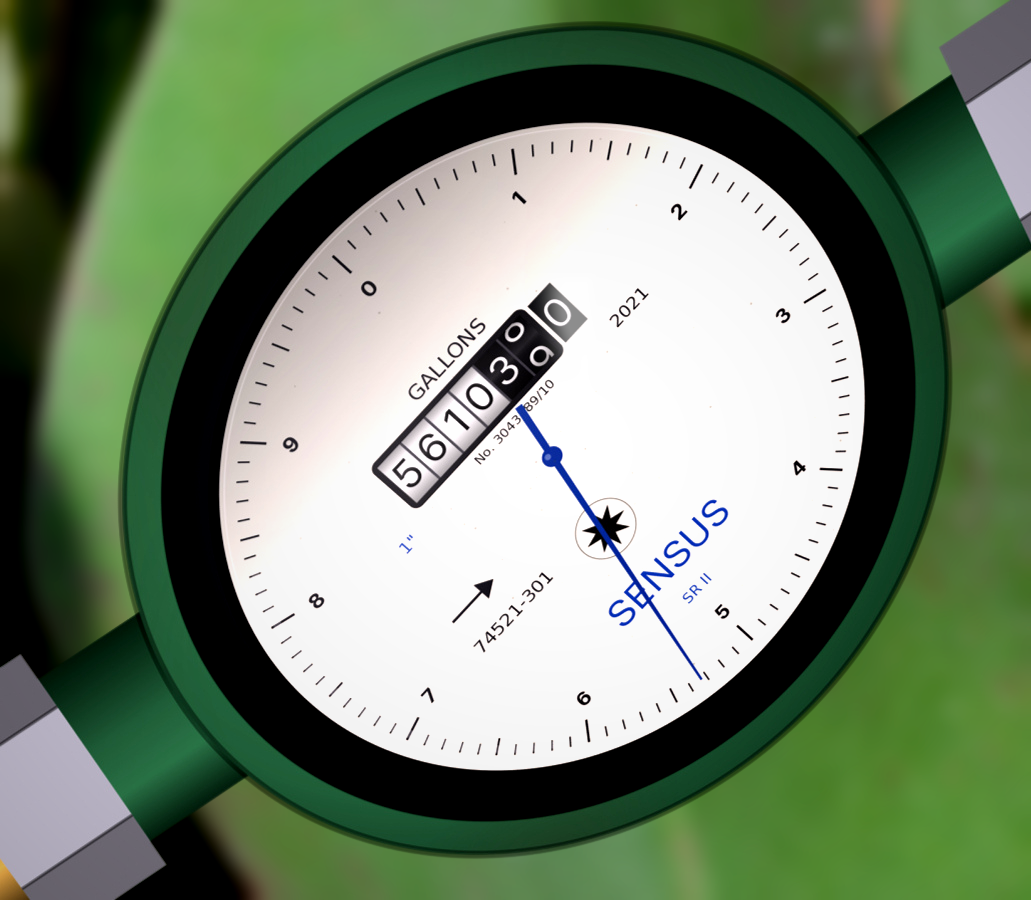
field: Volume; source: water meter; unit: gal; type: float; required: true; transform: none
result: 5610385.3 gal
